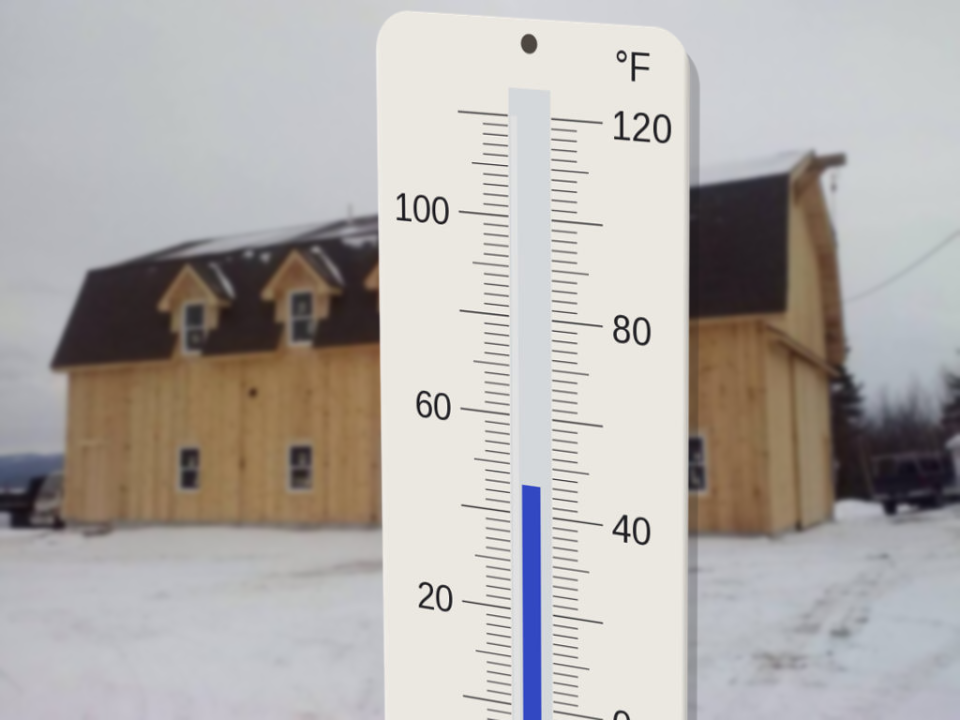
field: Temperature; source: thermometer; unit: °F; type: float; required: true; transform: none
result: 46 °F
